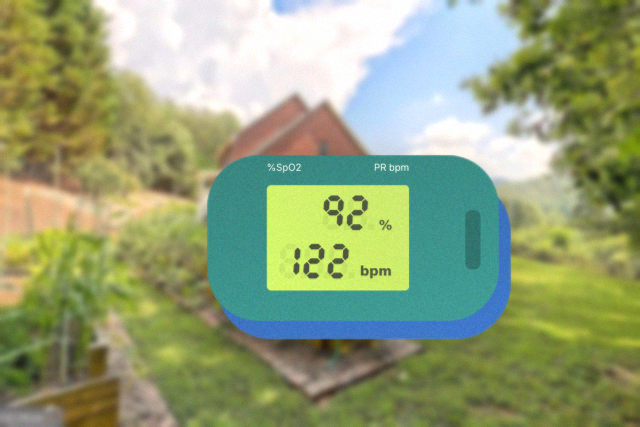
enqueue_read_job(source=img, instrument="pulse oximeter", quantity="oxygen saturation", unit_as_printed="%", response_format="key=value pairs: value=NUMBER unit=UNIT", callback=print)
value=92 unit=%
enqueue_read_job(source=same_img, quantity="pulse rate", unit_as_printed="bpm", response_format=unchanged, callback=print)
value=122 unit=bpm
